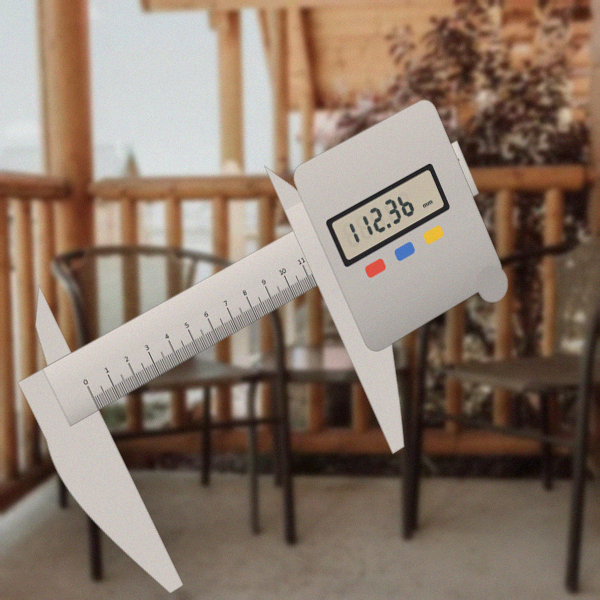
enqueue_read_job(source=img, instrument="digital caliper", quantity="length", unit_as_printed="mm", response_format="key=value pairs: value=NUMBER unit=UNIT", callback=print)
value=112.36 unit=mm
